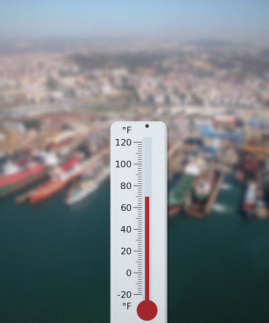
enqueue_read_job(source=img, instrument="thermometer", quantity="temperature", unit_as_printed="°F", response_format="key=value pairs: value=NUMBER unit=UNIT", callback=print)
value=70 unit=°F
